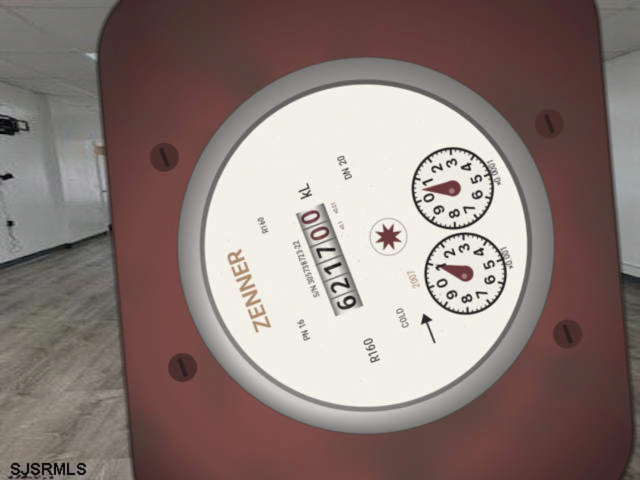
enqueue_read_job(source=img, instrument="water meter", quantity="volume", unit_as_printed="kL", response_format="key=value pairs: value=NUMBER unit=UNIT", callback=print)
value=6217.0010 unit=kL
